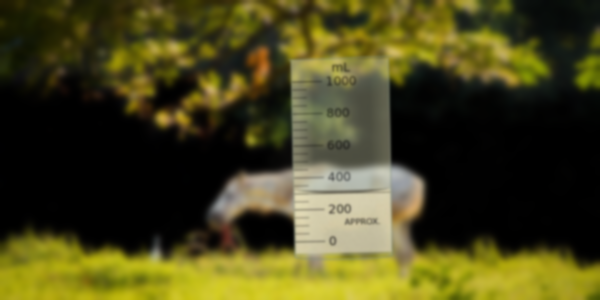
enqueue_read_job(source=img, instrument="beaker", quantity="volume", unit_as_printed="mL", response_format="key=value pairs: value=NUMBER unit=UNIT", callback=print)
value=300 unit=mL
